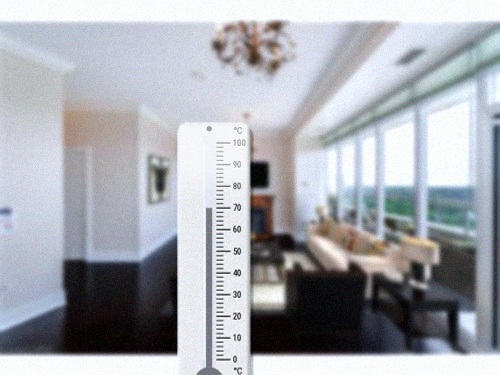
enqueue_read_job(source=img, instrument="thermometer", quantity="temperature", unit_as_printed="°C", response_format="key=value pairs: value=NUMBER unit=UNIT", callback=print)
value=70 unit=°C
